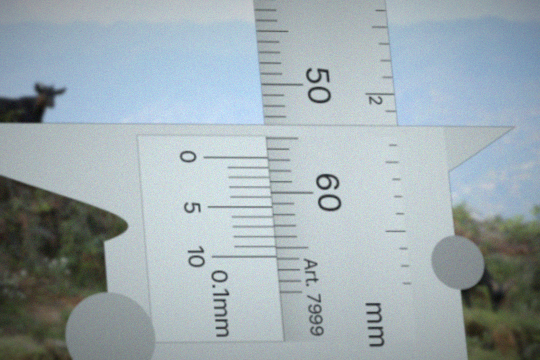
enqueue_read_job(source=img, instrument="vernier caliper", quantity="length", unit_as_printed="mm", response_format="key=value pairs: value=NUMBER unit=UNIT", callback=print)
value=56.8 unit=mm
